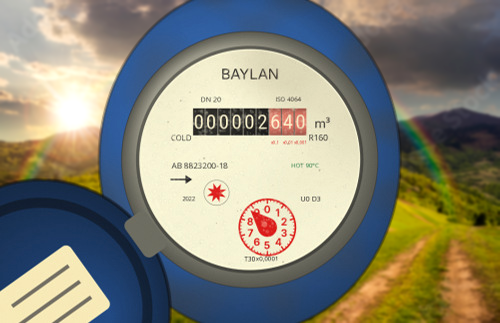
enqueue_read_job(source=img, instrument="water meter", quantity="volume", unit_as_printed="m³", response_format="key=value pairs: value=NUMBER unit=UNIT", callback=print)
value=2.6408 unit=m³
